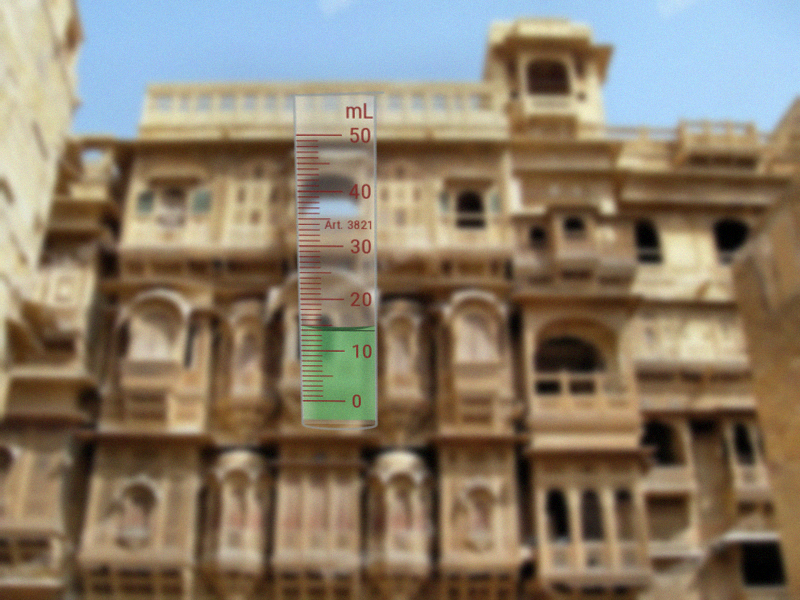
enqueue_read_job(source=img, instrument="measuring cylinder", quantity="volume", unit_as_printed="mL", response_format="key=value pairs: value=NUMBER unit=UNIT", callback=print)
value=14 unit=mL
